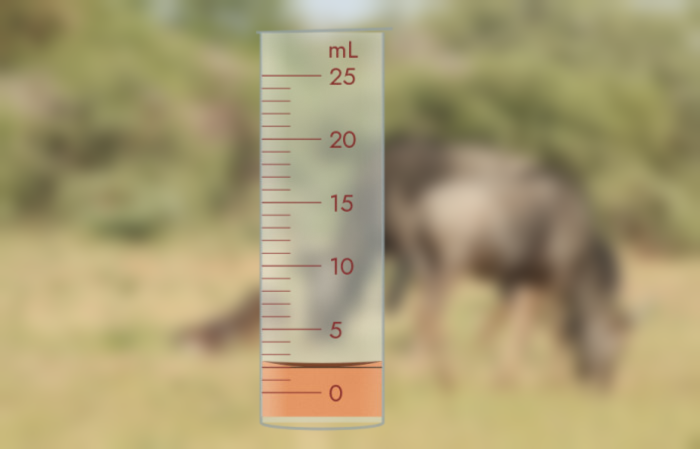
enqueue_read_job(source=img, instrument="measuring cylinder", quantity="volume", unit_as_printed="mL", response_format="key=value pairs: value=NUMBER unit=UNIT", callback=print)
value=2 unit=mL
